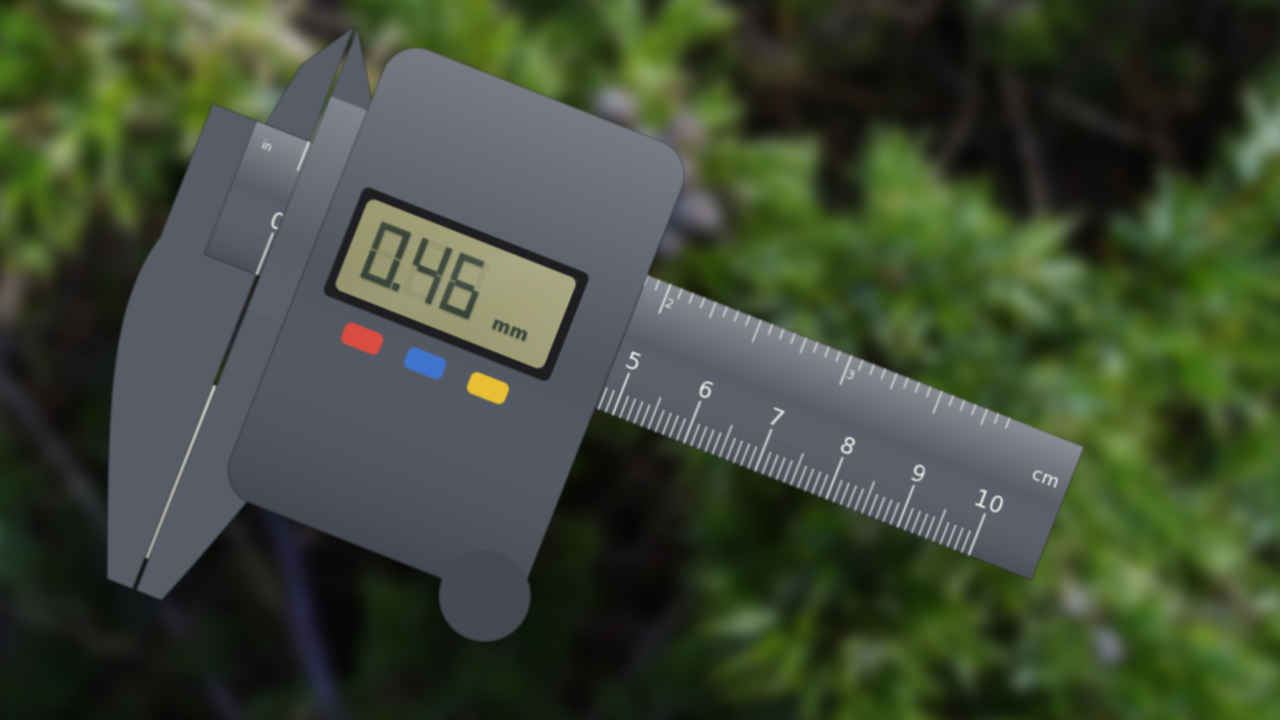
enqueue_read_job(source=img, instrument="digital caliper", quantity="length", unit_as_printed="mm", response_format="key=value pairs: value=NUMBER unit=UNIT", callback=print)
value=0.46 unit=mm
